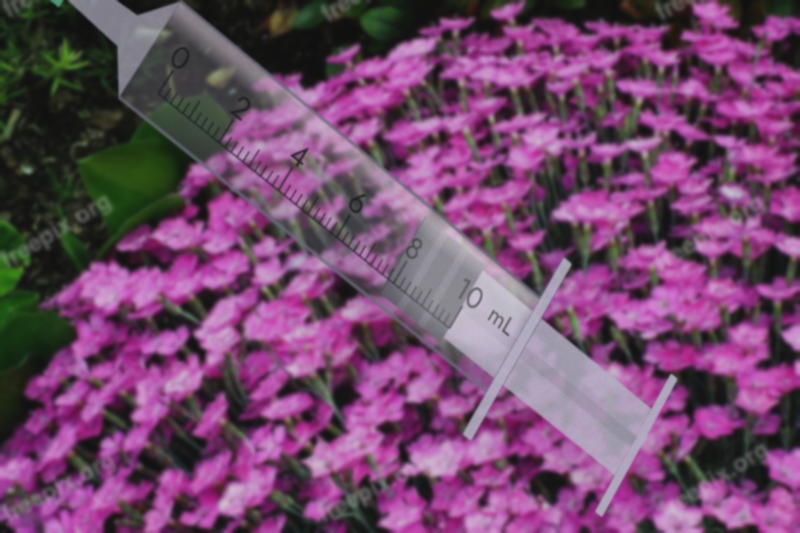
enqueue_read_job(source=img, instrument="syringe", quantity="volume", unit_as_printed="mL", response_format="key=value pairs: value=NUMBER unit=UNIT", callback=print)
value=7.8 unit=mL
